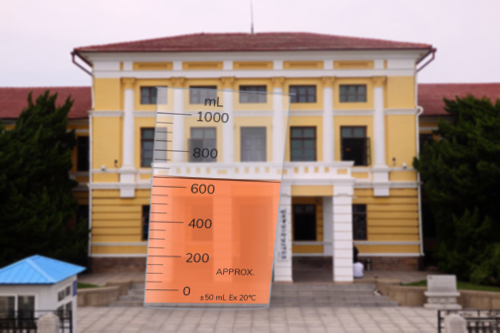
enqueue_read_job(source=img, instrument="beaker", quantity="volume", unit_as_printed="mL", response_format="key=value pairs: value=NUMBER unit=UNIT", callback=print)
value=650 unit=mL
